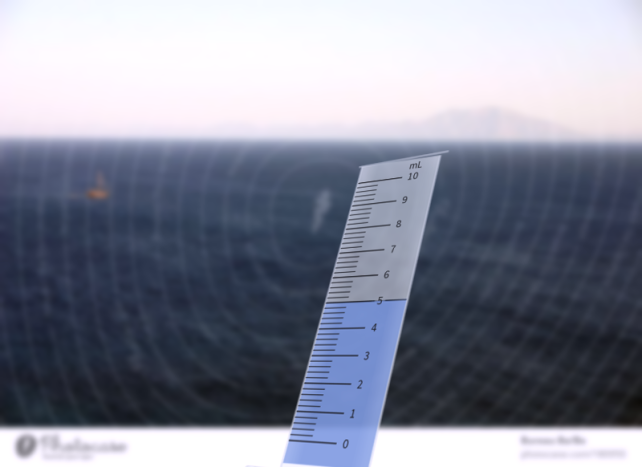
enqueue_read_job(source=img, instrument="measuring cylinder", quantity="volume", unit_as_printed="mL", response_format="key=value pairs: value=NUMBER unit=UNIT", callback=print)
value=5 unit=mL
